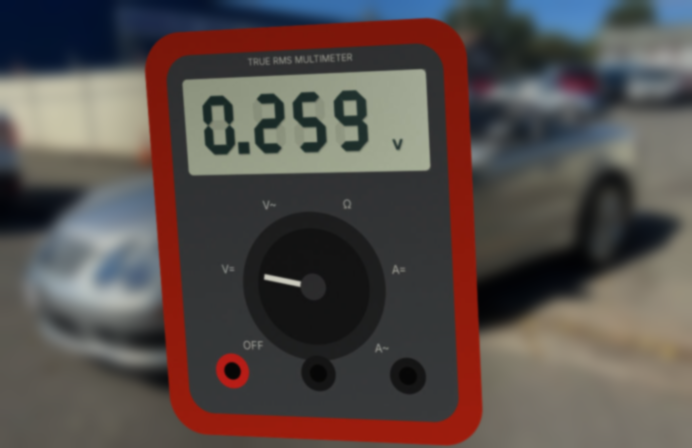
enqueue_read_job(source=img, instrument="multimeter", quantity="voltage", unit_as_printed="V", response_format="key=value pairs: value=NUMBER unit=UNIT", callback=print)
value=0.259 unit=V
